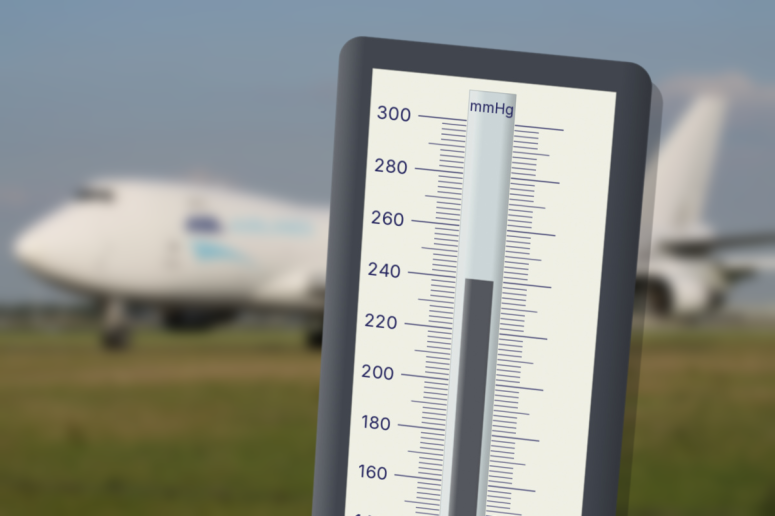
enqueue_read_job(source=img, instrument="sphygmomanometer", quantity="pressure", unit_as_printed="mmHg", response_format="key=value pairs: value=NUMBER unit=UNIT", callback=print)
value=240 unit=mmHg
